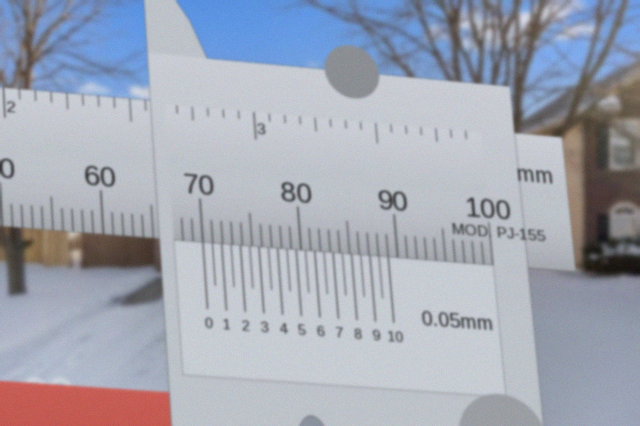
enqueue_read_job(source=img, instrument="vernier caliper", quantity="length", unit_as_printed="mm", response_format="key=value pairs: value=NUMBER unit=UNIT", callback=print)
value=70.0 unit=mm
